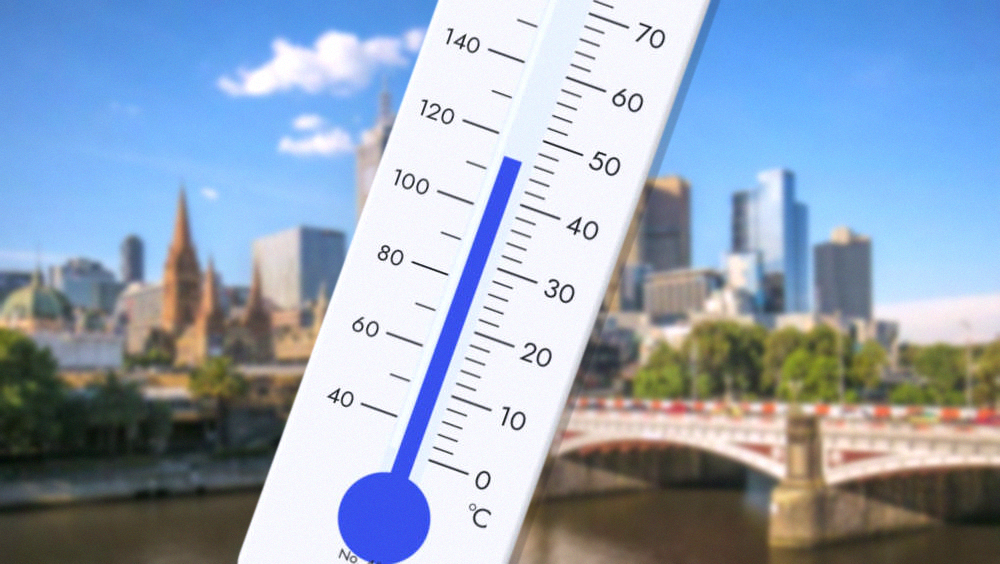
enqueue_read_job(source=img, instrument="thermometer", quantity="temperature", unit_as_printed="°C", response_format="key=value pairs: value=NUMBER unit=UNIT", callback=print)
value=46 unit=°C
